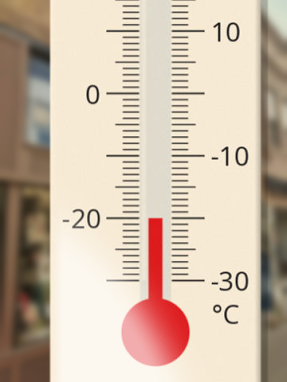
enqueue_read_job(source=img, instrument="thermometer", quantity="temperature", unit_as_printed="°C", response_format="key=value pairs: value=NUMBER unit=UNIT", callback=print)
value=-20 unit=°C
